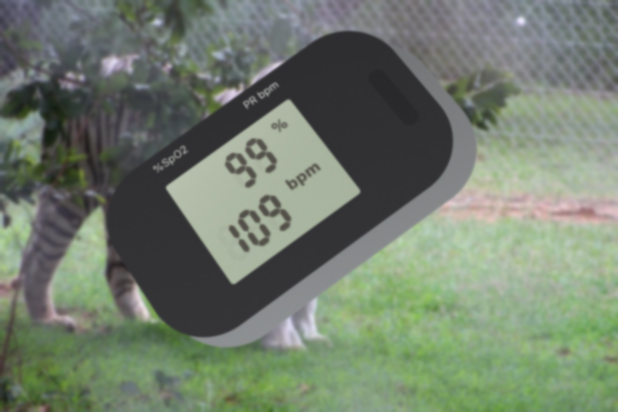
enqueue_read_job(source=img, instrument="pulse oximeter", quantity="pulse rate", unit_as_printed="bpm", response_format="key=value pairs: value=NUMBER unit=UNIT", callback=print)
value=109 unit=bpm
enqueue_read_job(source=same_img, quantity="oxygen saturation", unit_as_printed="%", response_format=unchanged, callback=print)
value=99 unit=%
